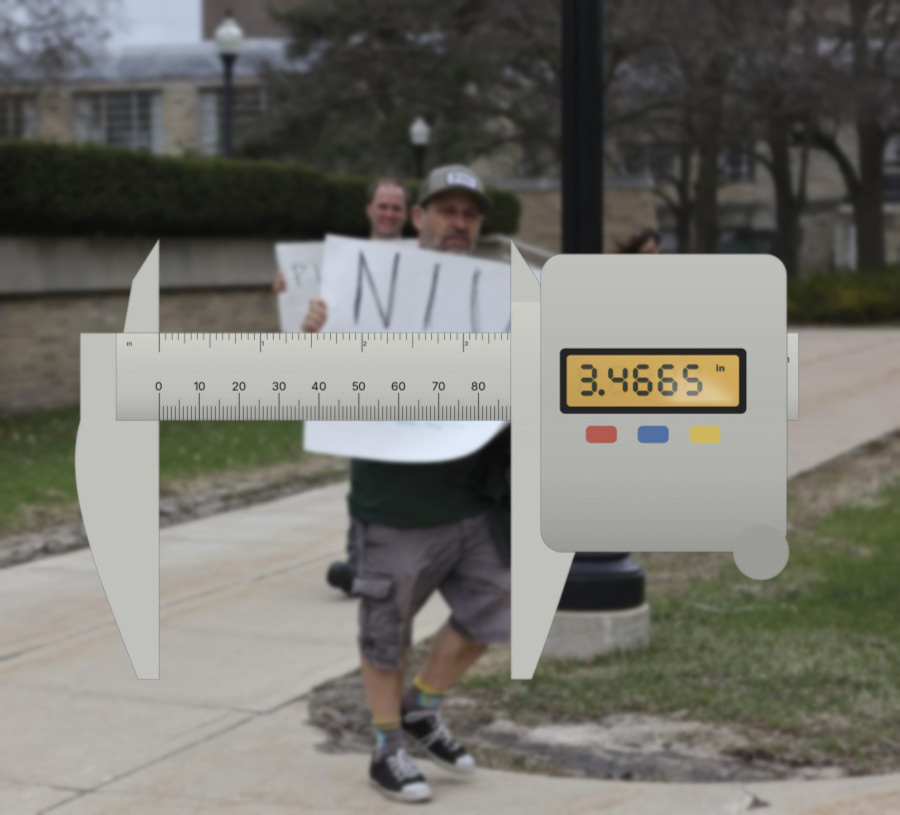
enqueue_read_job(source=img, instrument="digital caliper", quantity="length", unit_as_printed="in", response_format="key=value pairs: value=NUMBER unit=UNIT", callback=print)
value=3.4665 unit=in
